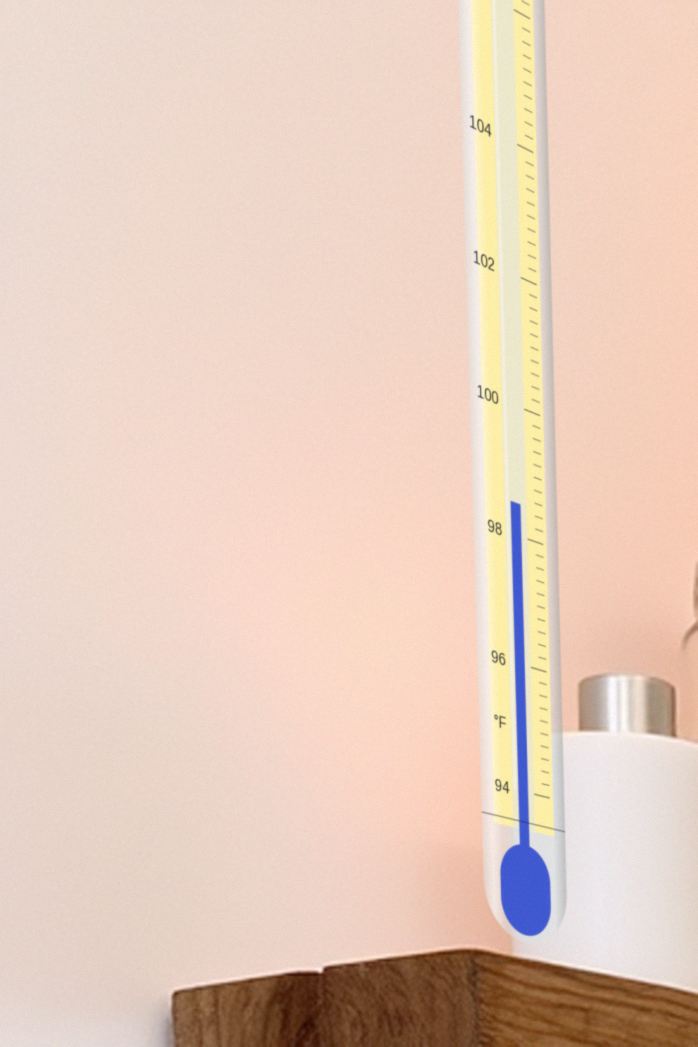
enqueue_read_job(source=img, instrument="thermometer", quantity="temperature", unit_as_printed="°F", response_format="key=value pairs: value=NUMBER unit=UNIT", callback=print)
value=98.5 unit=°F
